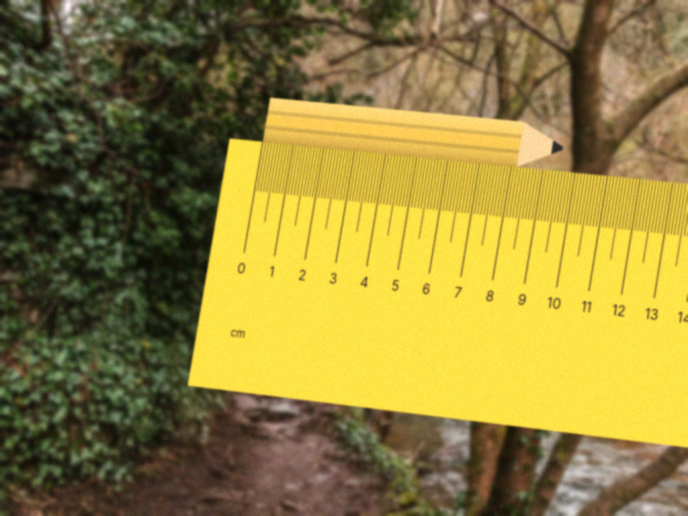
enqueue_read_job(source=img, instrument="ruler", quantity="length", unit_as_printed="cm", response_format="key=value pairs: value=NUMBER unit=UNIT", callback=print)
value=9.5 unit=cm
